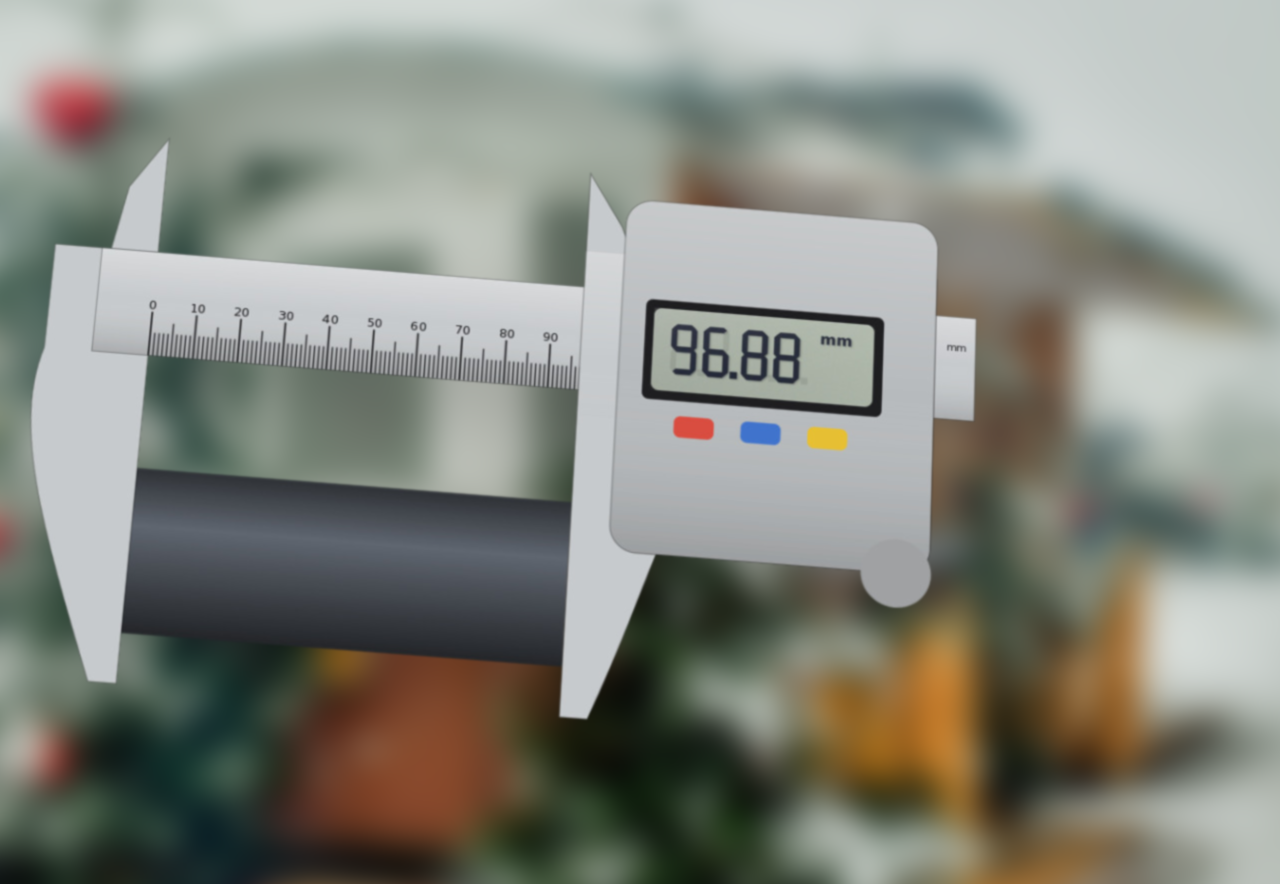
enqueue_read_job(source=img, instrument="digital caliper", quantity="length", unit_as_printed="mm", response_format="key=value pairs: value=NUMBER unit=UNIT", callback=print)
value=96.88 unit=mm
